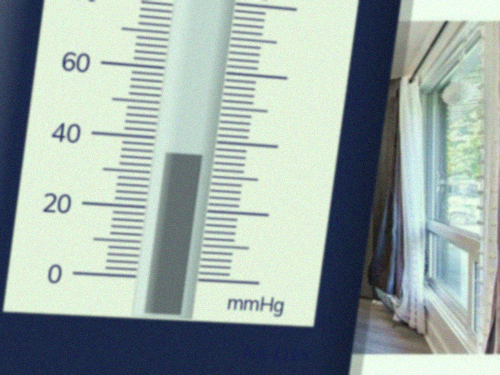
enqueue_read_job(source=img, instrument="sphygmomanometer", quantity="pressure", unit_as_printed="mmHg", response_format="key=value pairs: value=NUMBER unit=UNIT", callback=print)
value=36 unit=mmHg
